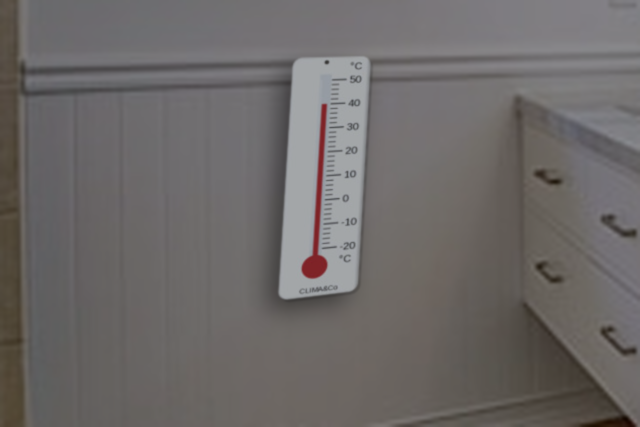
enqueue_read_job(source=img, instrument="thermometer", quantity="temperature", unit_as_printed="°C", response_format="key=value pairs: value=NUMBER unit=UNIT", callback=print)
value=40 unit=°C
